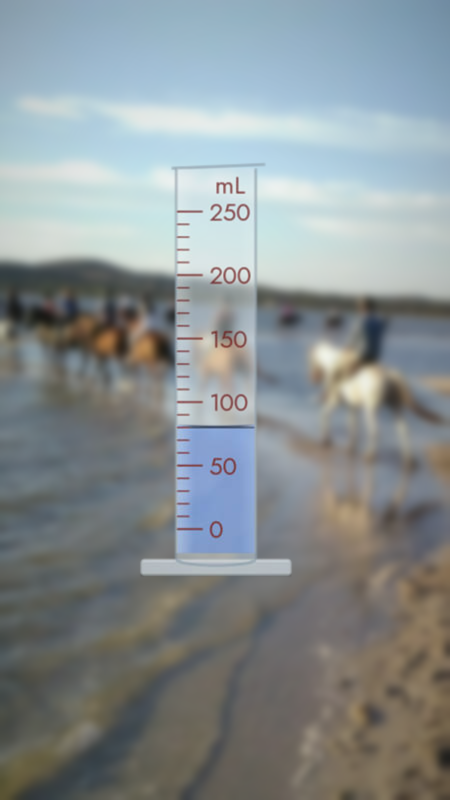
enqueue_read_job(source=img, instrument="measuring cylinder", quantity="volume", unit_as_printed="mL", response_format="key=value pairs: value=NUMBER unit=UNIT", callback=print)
value=80 unit=mL
